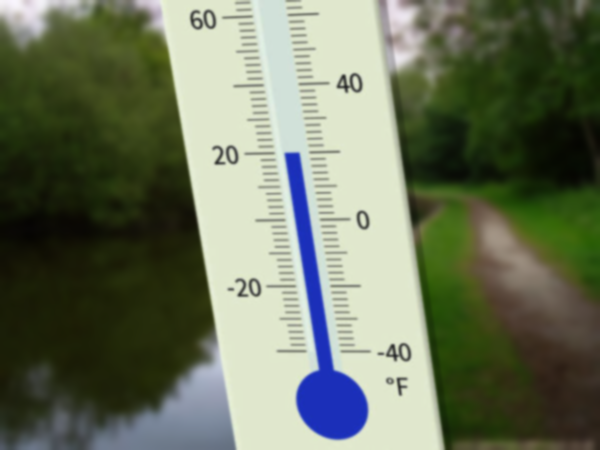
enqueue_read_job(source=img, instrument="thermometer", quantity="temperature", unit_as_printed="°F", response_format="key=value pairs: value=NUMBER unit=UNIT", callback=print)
value=20 unit=°F
